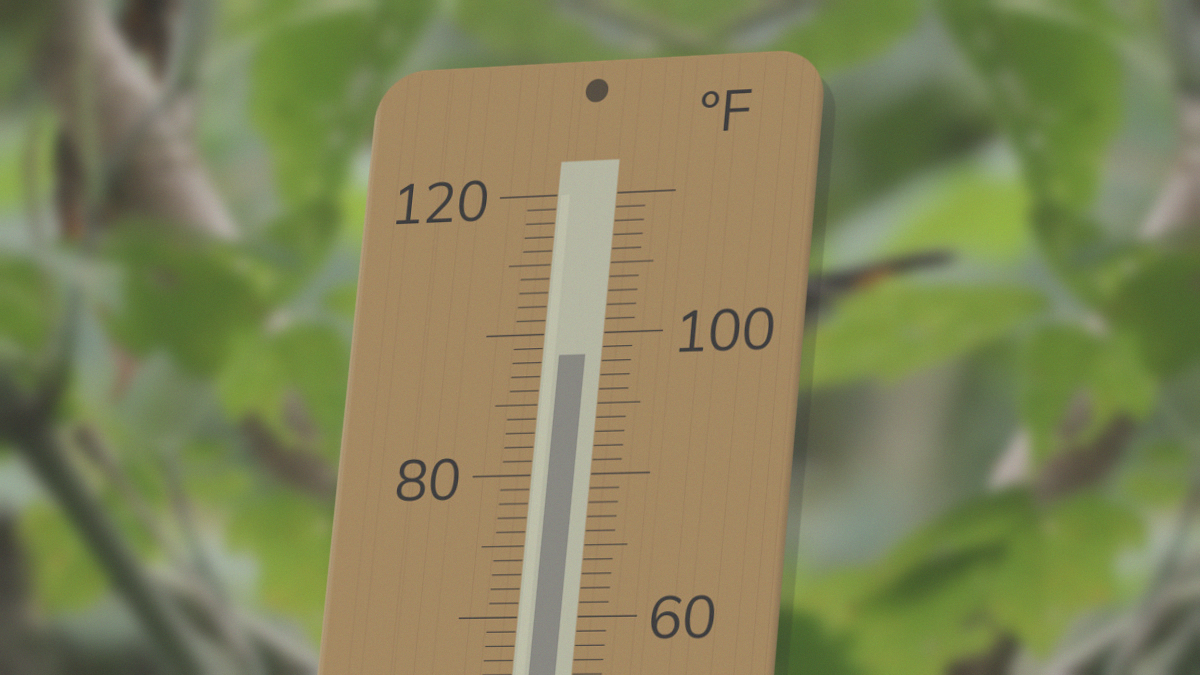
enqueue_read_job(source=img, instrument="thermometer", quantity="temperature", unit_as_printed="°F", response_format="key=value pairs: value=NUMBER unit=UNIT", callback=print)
value=97 unit=°F
